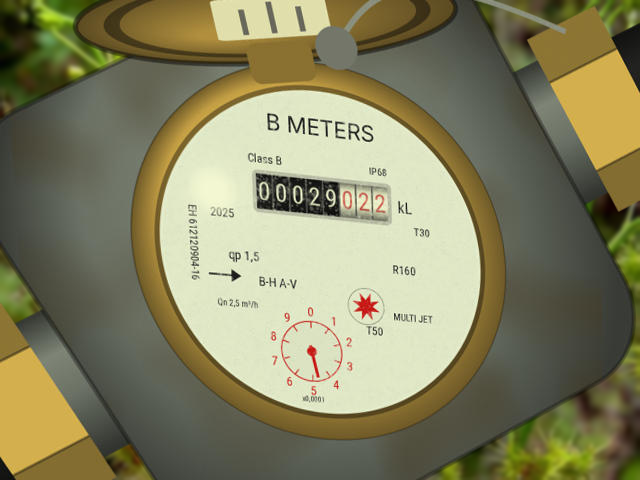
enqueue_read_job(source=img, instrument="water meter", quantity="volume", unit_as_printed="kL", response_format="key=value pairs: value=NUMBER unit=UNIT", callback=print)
value=29.0224 unit=kL
